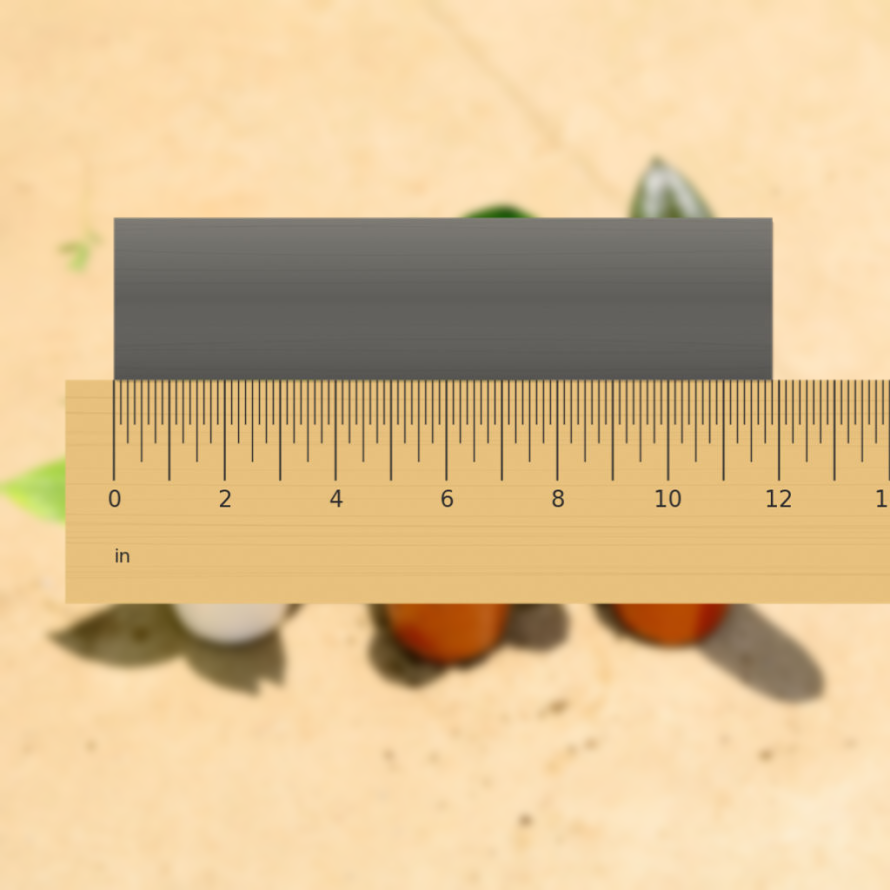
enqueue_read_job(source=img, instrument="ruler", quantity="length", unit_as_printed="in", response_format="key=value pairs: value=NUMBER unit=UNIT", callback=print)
value=11.875 unit=in
